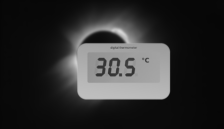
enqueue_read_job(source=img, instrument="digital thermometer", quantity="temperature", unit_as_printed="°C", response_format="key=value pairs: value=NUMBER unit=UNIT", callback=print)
value=30.5 unit=°C
